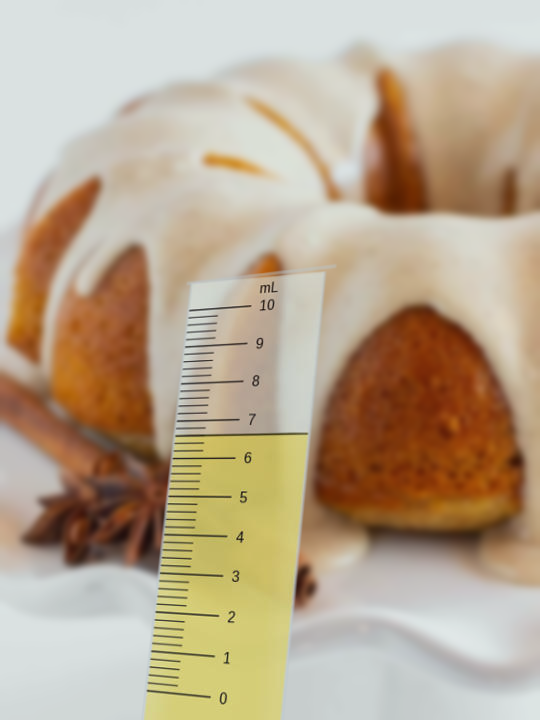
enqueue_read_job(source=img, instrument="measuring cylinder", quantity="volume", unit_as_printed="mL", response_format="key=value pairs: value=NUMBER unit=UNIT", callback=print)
value=6.6 unit=mL
